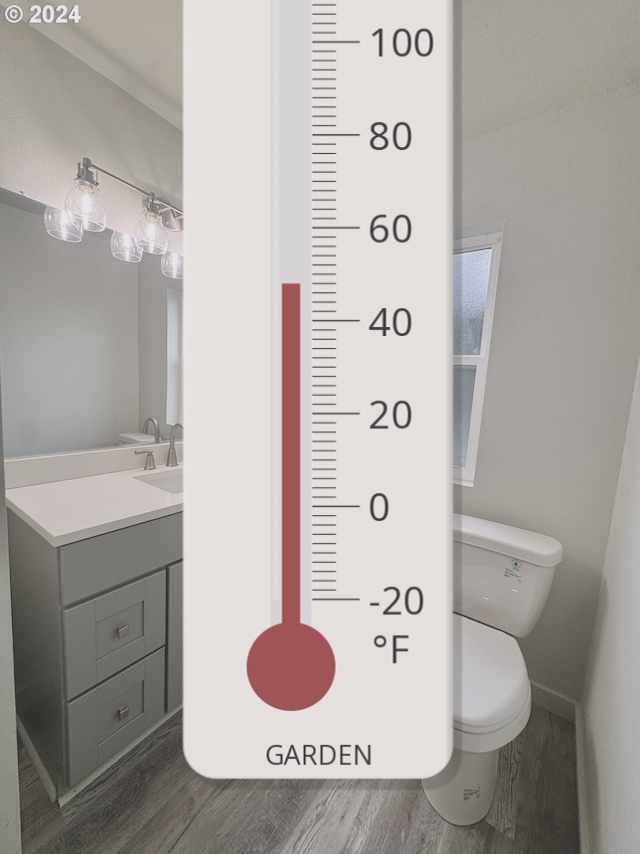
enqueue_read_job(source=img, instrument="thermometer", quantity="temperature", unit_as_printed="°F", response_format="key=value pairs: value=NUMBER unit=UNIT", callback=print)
value=48 unit=°F
